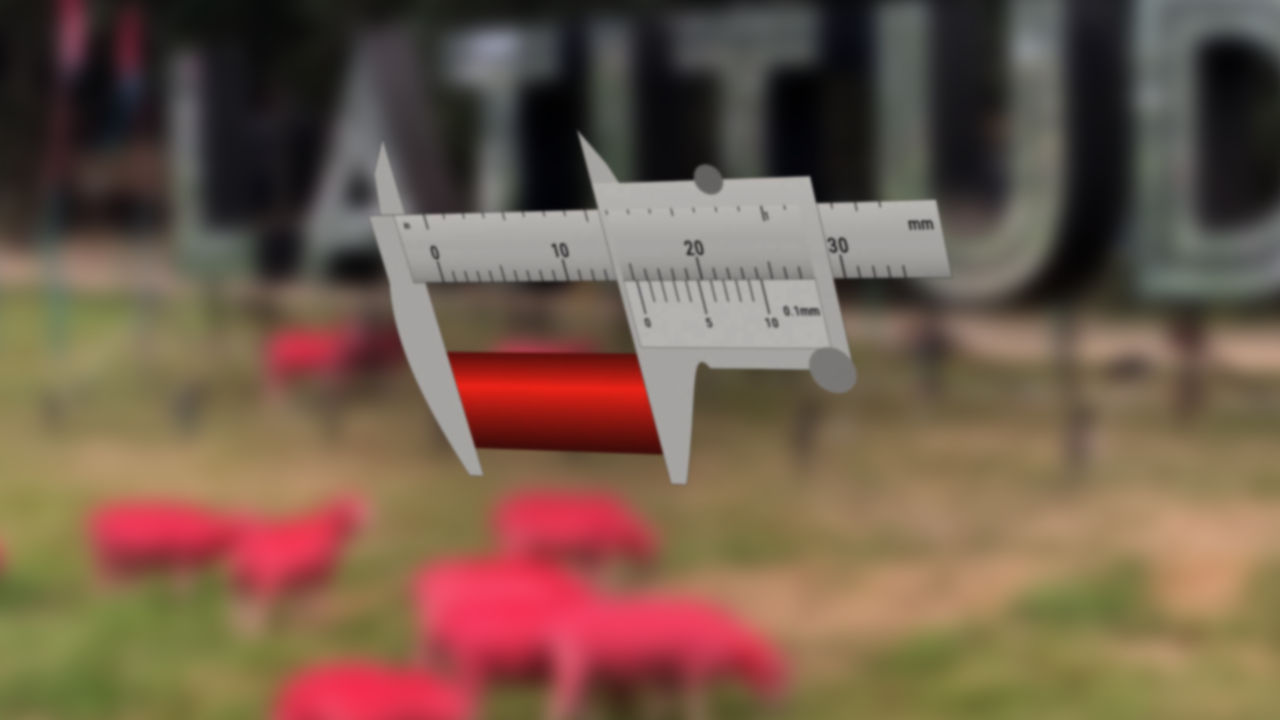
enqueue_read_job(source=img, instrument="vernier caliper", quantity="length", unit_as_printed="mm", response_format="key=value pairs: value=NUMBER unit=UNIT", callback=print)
value=15.2 unit=mm
